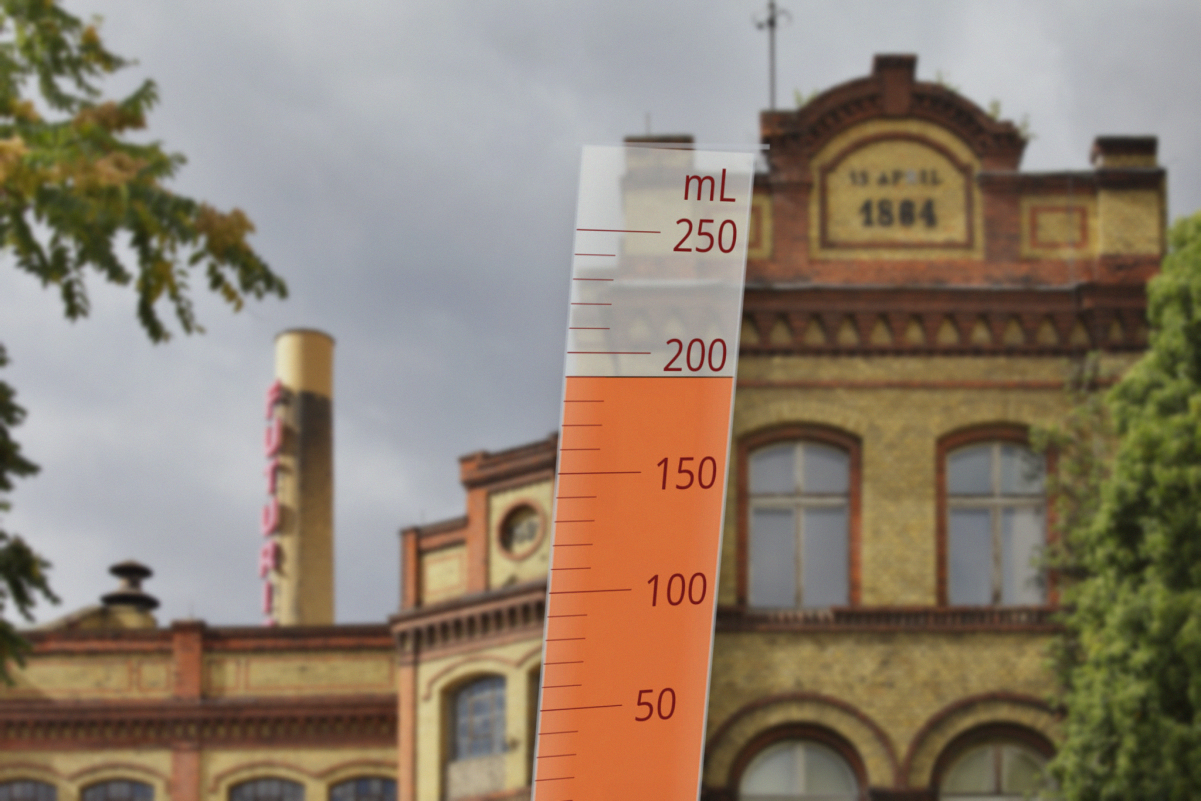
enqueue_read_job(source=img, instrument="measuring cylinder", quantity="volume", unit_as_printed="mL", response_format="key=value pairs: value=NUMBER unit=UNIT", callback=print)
value=190 unit=mL
